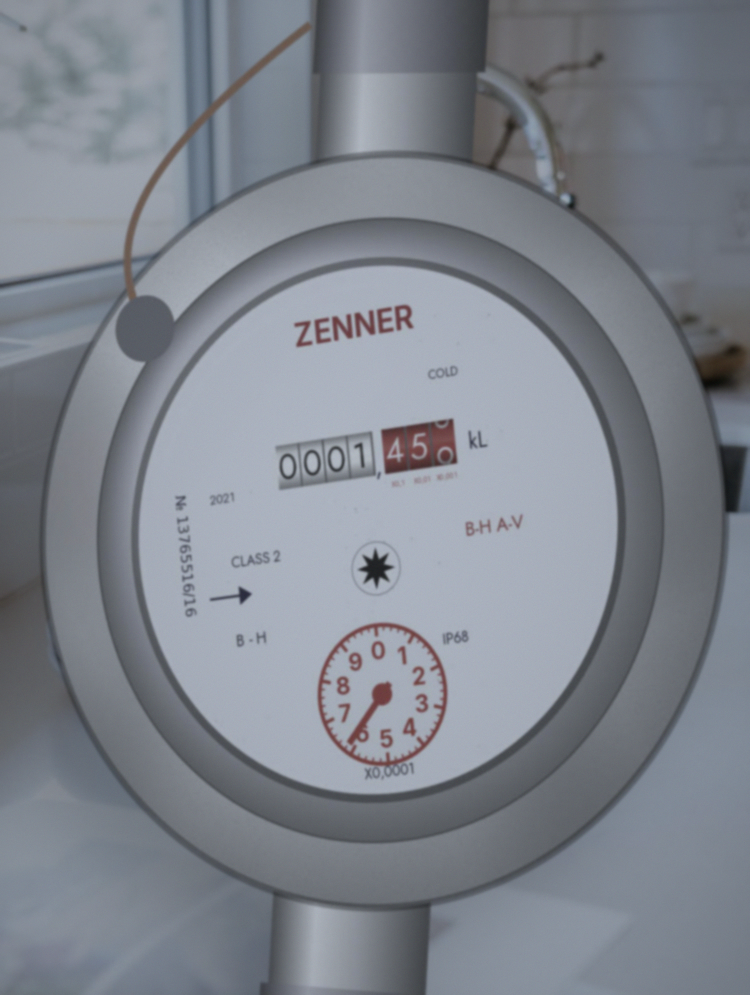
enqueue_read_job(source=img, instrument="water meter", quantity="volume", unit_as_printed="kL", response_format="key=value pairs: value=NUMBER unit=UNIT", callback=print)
value=1.4586 unit=kL
